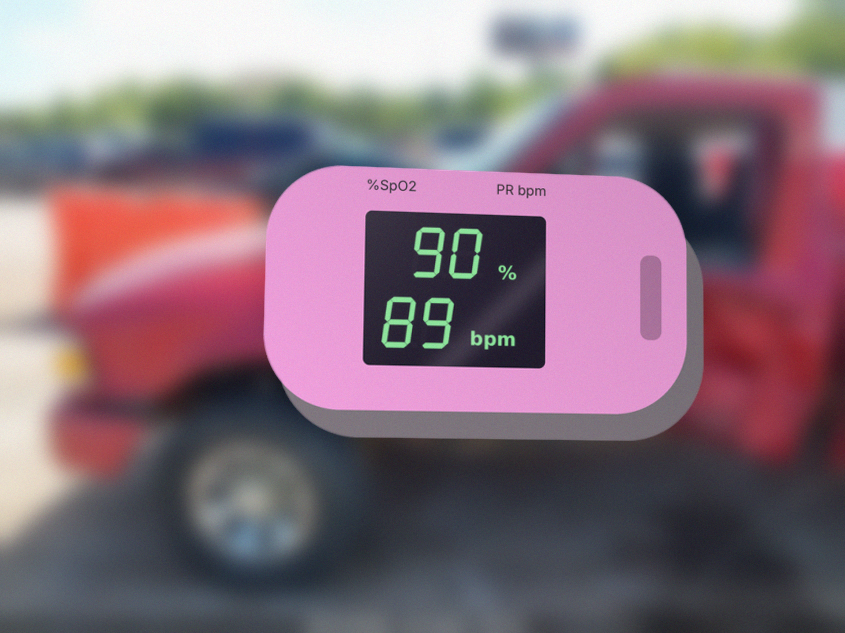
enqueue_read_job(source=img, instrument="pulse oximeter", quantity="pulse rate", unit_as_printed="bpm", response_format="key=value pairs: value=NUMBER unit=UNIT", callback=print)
value=89 unit=bpm
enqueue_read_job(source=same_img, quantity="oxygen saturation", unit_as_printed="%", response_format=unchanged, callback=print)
value=90 unit=%
